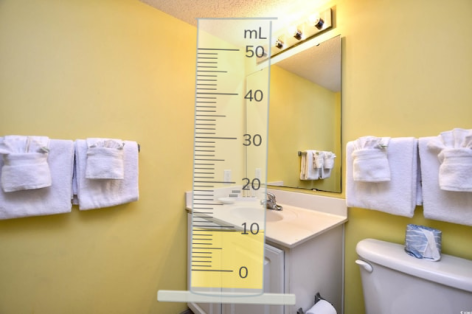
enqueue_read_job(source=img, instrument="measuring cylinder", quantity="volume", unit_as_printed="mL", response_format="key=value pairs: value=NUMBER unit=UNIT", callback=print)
value=9 unit=mL
